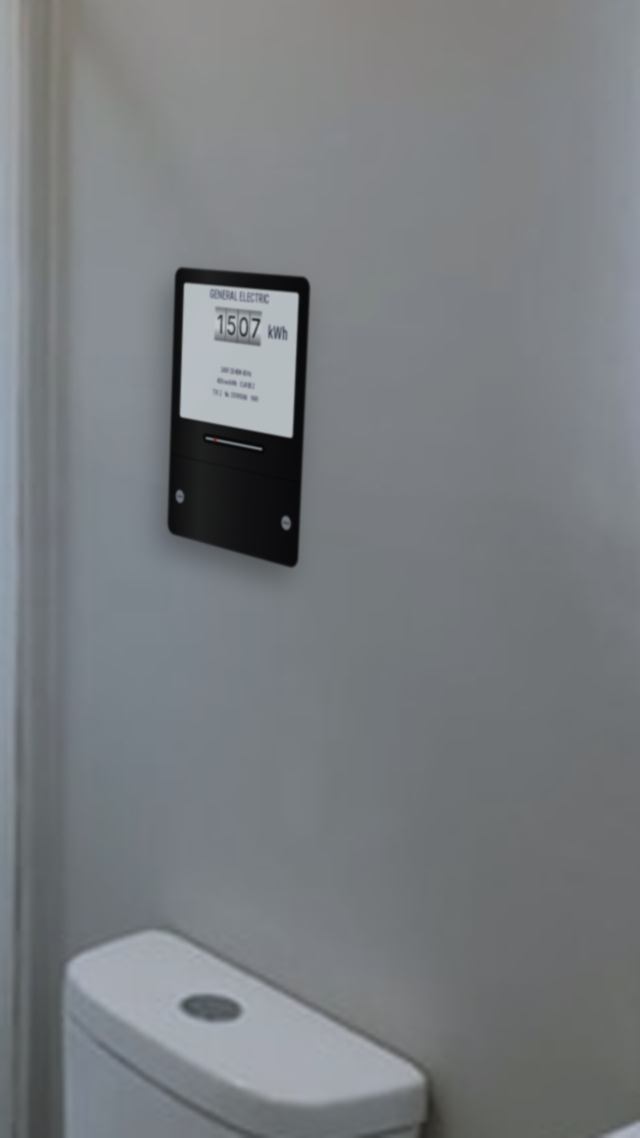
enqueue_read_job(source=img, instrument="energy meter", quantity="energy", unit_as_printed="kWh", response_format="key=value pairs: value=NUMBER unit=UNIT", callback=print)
value=1507 unit=kWh
